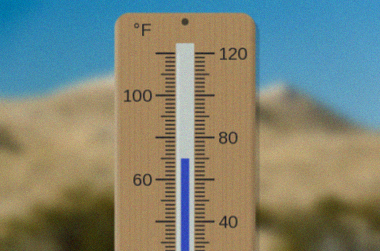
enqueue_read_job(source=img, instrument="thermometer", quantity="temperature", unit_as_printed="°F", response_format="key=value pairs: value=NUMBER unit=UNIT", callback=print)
value=70 unit=°F
